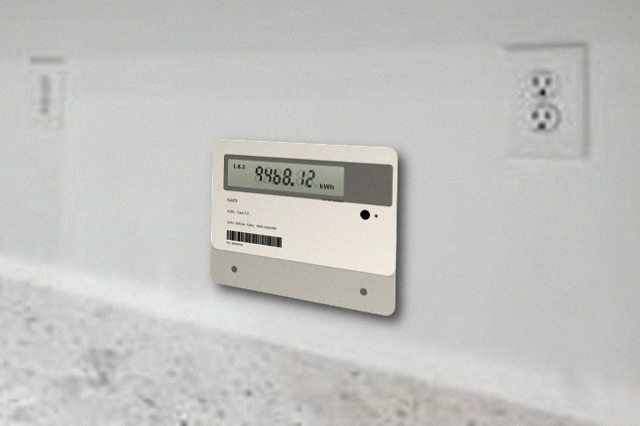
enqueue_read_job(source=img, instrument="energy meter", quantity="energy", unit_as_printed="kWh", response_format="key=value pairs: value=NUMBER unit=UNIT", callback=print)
value=9468.12 unit=kWh
